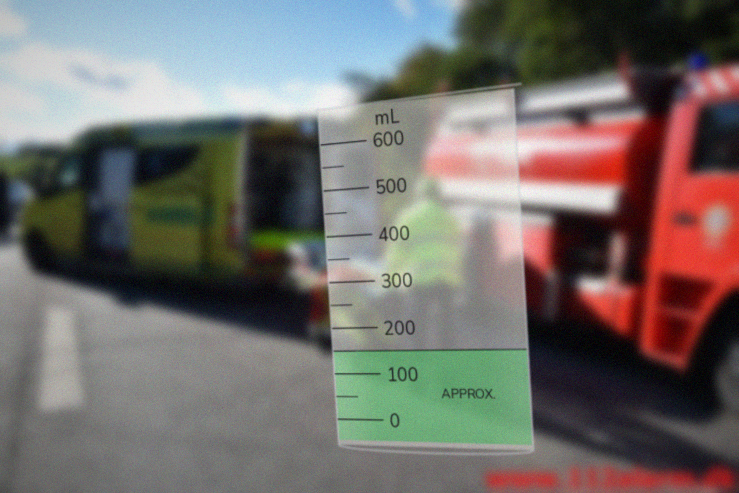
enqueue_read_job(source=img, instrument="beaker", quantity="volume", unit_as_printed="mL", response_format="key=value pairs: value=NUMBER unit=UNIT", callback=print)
value=150 unit=mL
